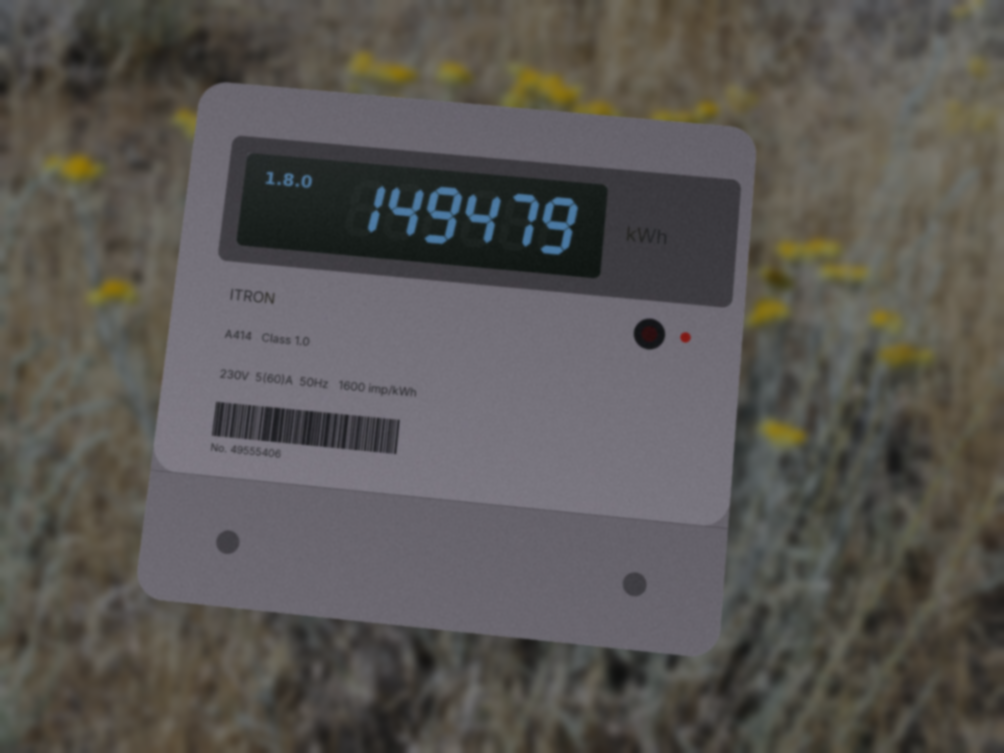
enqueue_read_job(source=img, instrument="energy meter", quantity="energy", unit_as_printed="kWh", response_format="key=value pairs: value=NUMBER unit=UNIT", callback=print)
value=149479 unit=kWh
